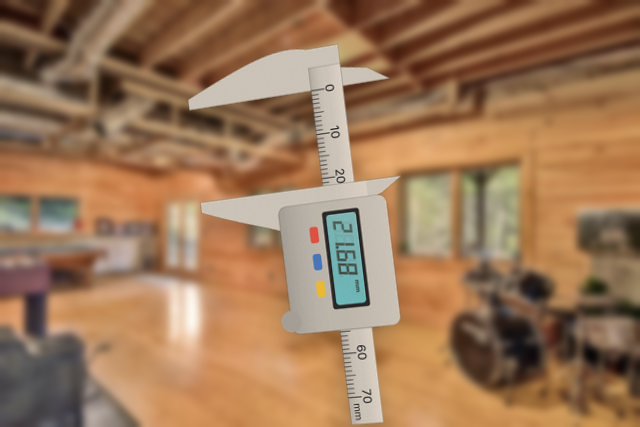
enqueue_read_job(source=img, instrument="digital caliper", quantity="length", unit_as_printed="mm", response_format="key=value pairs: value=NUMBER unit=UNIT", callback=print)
value=21.68 unit=mm
